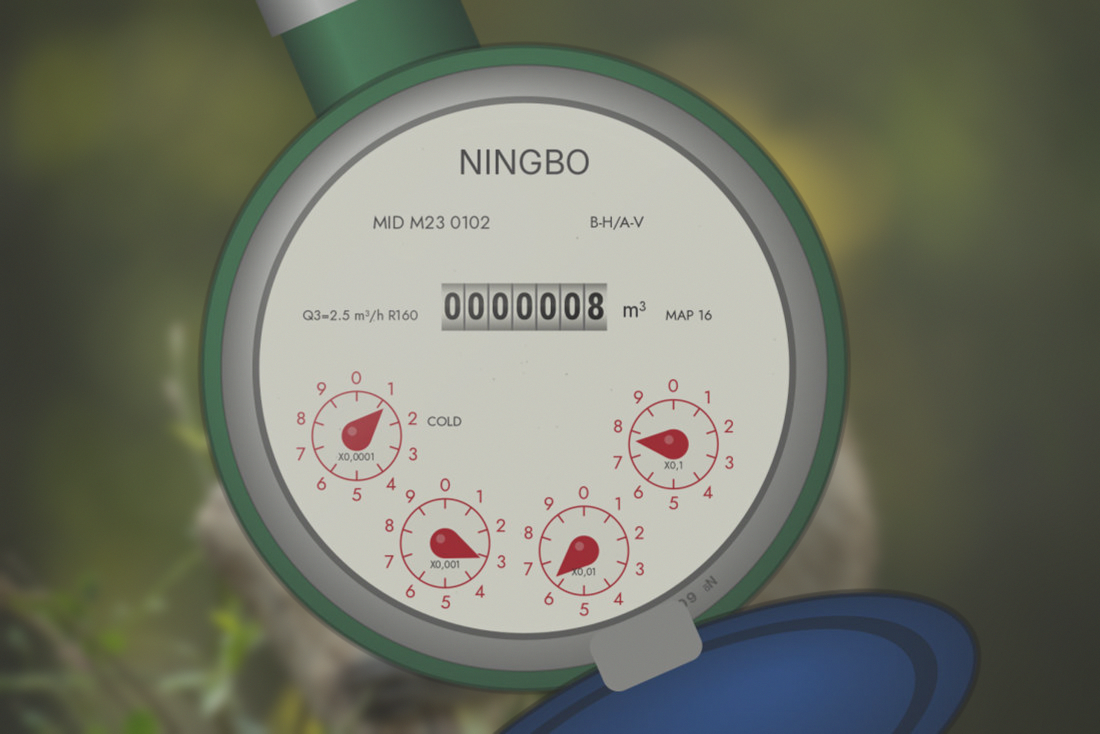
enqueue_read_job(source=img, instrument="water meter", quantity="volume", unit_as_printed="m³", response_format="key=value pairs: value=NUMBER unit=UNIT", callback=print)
value=8.7631 unit=m³
